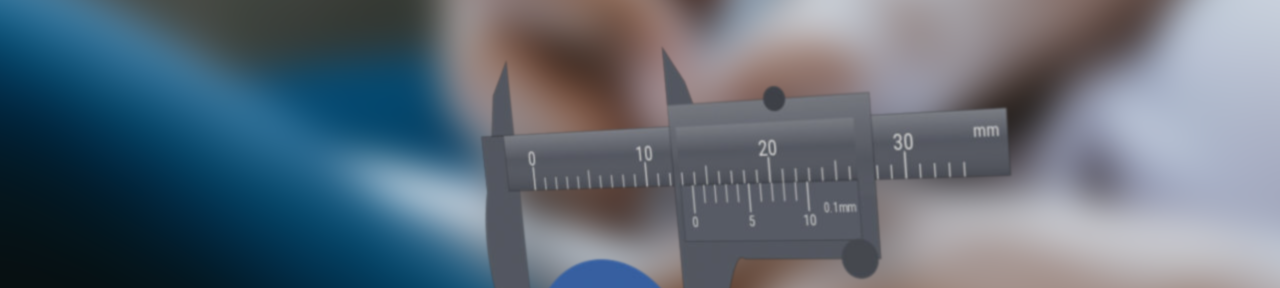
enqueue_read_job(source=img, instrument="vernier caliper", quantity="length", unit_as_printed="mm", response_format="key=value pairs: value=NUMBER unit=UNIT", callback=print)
value=13.8 unit=mm
